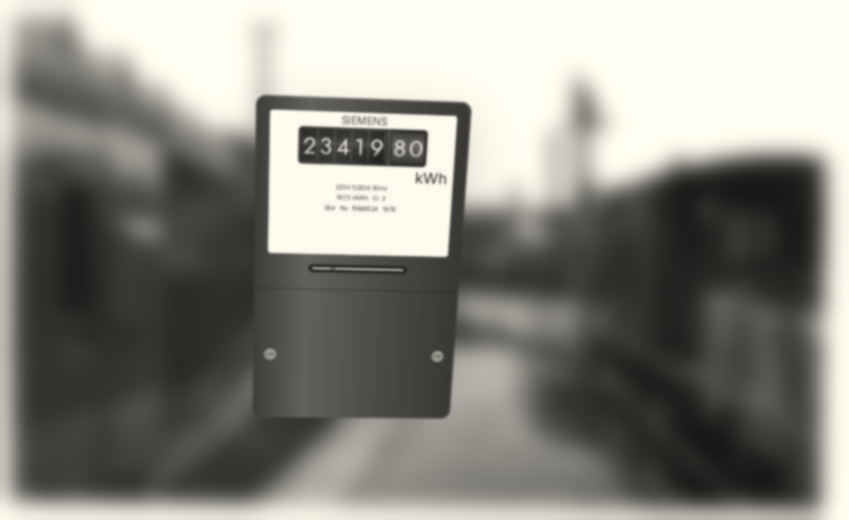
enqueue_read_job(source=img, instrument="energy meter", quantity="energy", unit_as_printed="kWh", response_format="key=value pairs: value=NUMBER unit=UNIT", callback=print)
value=23419.80 unit=kWh
